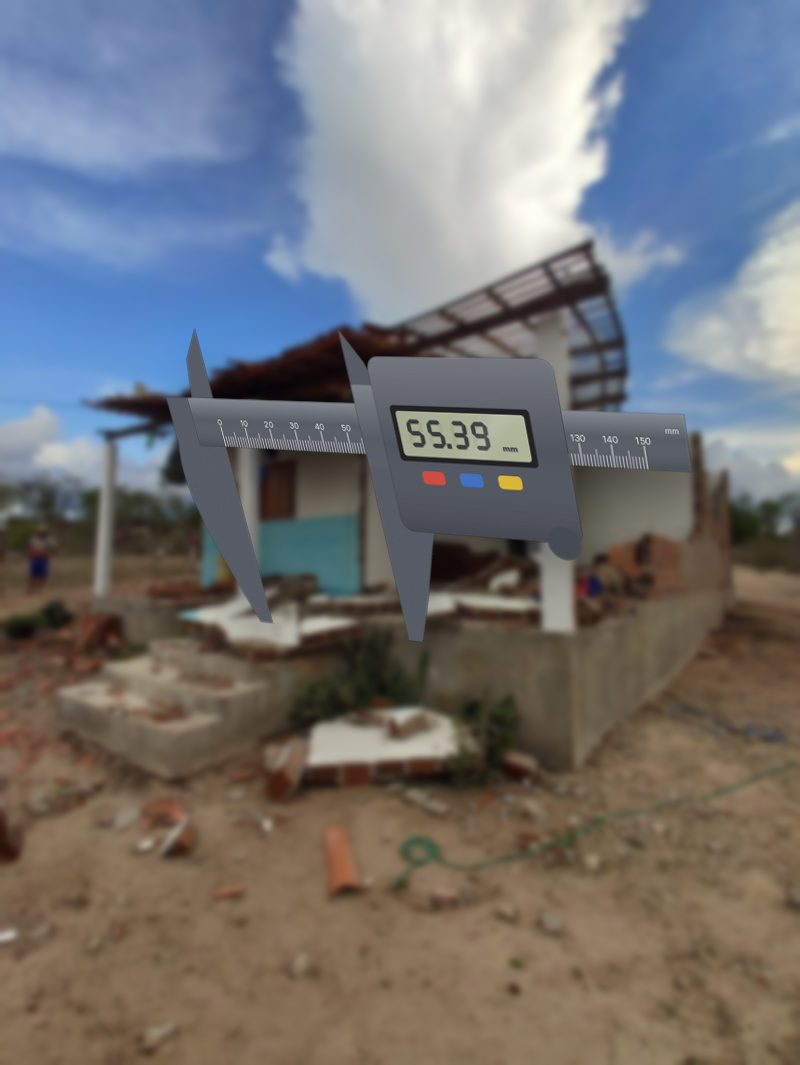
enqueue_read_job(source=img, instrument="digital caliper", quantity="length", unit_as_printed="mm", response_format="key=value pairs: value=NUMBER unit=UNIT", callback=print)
value=55.39 unit=mm
